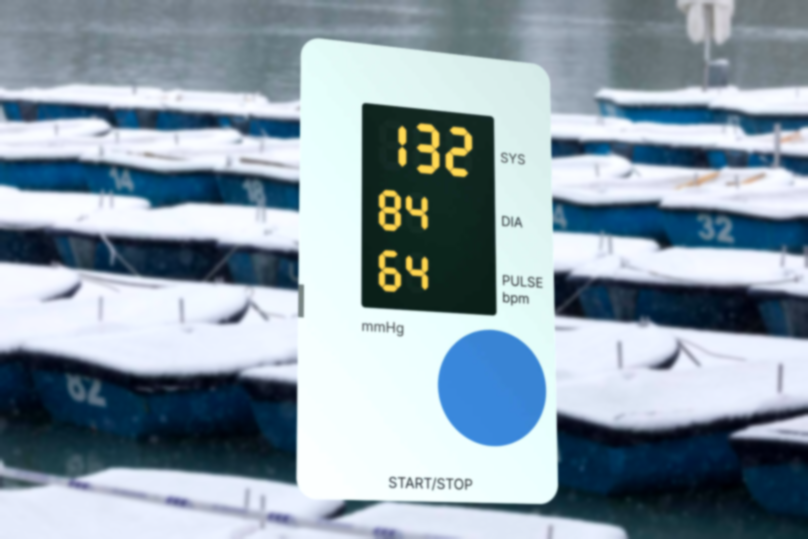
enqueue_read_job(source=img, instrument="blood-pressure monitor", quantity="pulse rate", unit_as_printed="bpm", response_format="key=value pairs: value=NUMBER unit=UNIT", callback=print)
value=64 unit=bpm
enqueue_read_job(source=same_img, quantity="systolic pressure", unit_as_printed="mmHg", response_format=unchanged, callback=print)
value=132 unit=mmHg
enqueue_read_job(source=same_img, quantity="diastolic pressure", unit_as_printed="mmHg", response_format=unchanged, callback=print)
value=84 unit=mmHg
